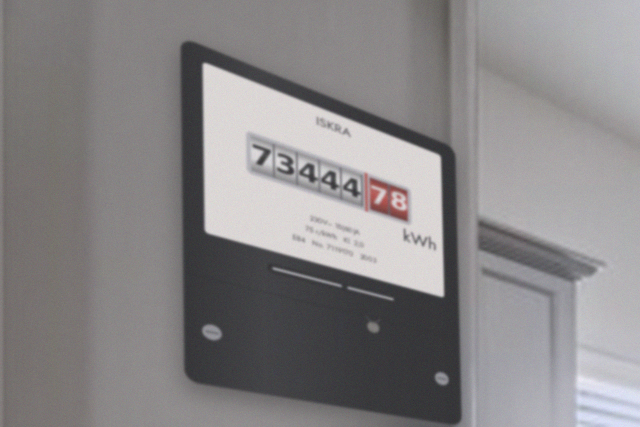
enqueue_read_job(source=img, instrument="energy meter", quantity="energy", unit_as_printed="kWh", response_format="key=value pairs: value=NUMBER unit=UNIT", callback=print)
value=73444.78 unit=kWh
